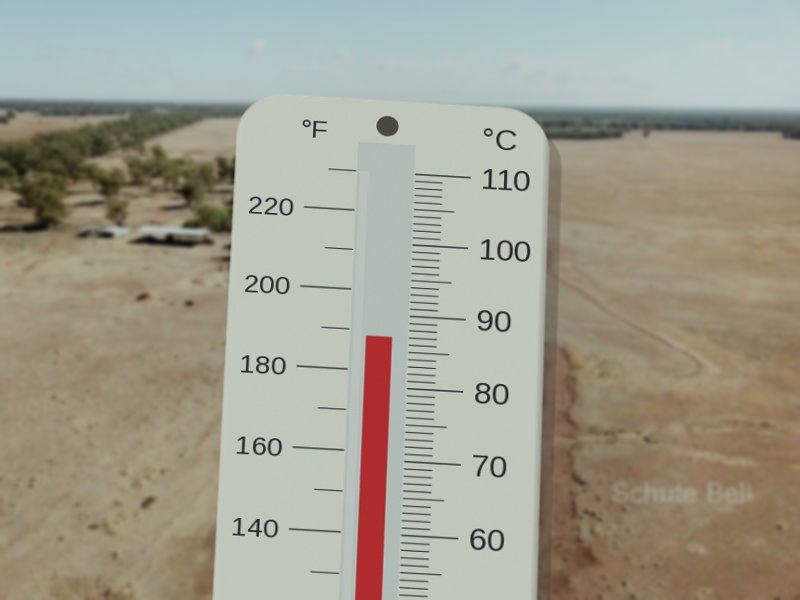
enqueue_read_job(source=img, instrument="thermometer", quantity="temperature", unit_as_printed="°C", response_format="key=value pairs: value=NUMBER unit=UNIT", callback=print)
value=87 unit=°C
